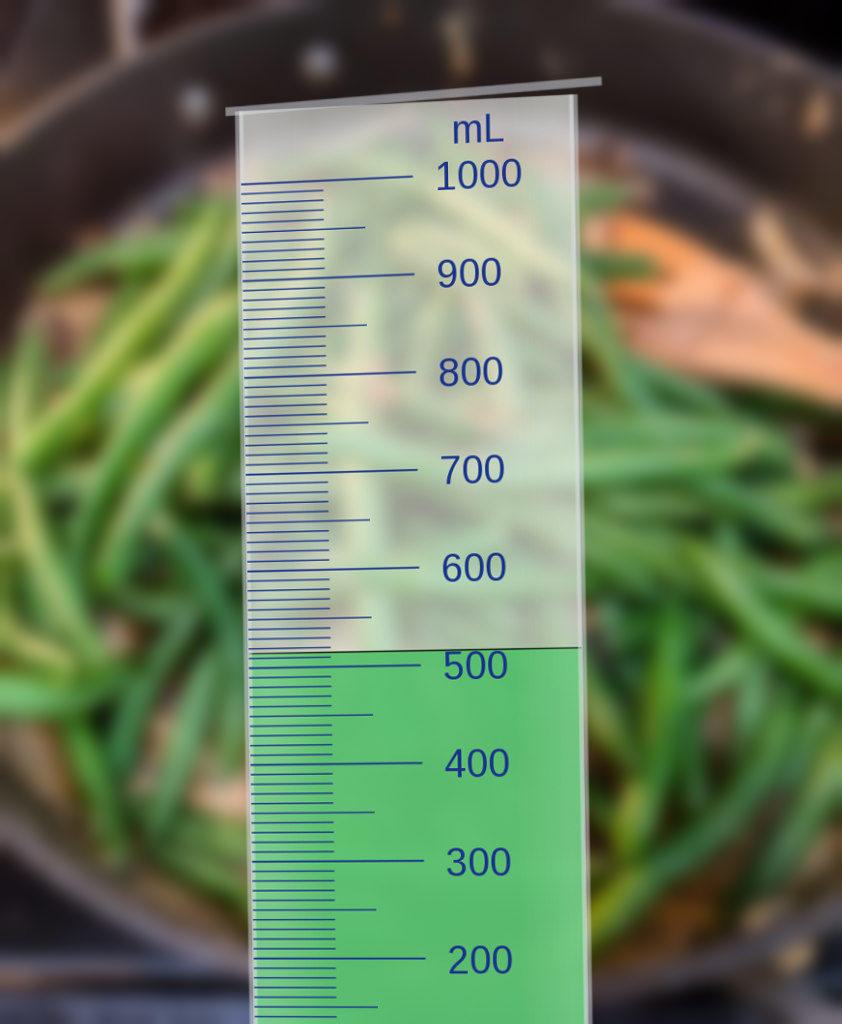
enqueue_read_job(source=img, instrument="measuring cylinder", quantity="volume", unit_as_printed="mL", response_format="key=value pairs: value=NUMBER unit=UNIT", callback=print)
value=515 unit=mL
